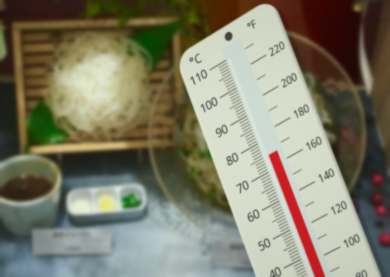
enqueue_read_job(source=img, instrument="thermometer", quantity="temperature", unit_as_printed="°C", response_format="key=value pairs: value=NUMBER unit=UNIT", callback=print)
value=75 unit=°C
